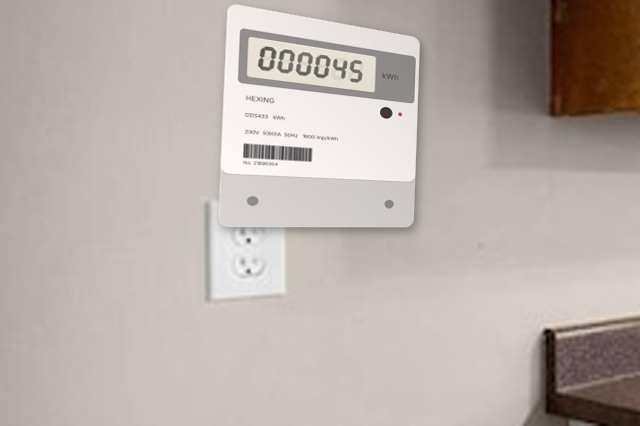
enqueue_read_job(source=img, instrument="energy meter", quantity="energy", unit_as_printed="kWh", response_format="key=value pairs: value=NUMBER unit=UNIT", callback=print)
value=45 unit=kWh
